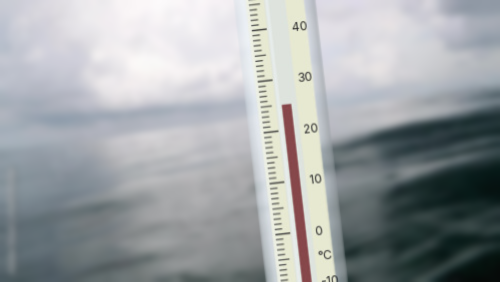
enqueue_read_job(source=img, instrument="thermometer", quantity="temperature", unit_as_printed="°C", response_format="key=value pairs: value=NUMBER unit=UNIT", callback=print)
value=25 unit=°C
